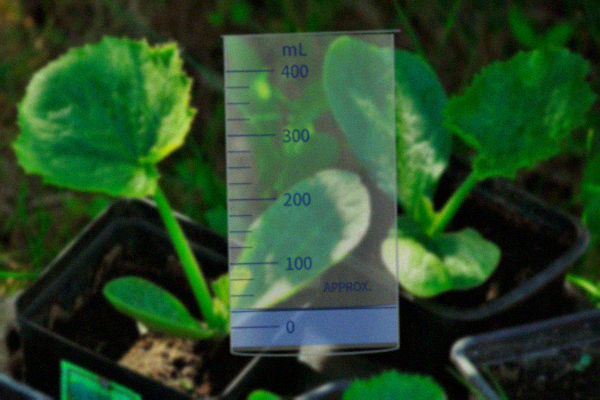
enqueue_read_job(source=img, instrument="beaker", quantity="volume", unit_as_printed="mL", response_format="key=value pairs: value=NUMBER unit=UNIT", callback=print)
value=25 unit=mL
